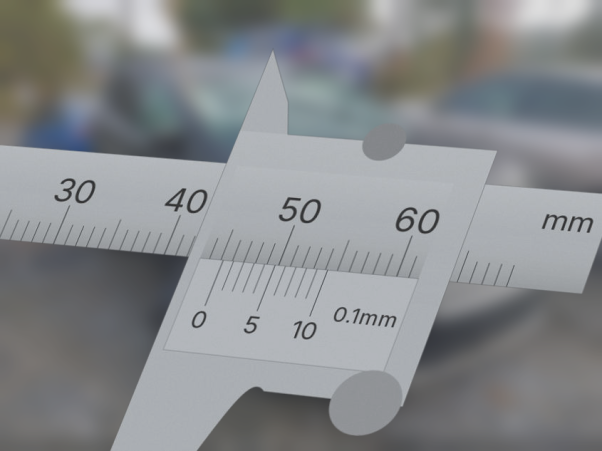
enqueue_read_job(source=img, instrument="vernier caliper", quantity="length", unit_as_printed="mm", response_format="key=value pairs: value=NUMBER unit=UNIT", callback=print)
value=45.2 unit=mm
